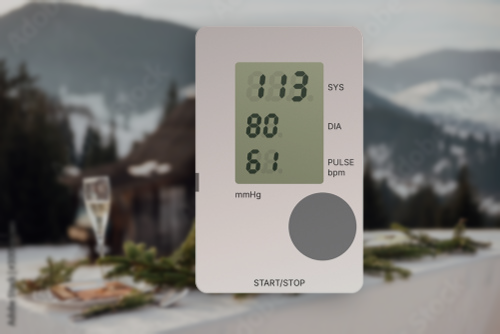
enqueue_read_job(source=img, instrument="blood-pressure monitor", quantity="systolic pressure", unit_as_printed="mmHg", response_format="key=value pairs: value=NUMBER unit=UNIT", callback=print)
value=113 unit=mmHg
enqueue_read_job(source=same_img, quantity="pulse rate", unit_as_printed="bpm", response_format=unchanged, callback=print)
value=61 unit=bpm
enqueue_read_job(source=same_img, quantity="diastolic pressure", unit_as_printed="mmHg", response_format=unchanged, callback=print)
value=80 unit=mmHg
